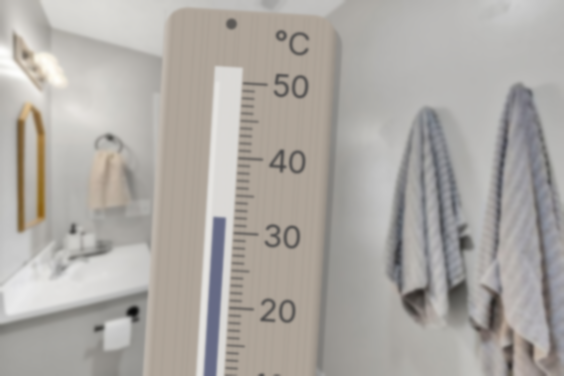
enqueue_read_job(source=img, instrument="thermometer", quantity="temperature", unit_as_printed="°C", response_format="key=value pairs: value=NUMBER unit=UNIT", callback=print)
value=32 unit=°C
